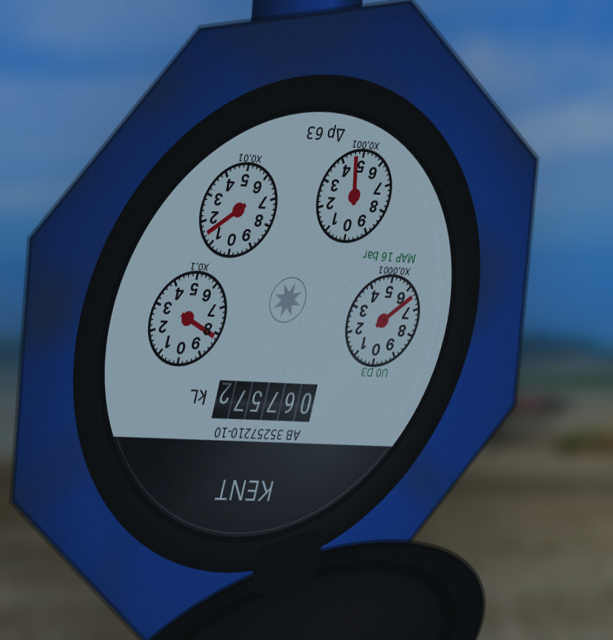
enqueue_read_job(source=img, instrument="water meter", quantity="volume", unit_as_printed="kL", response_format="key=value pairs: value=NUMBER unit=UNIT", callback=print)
value=67571.8146 unit=kL
